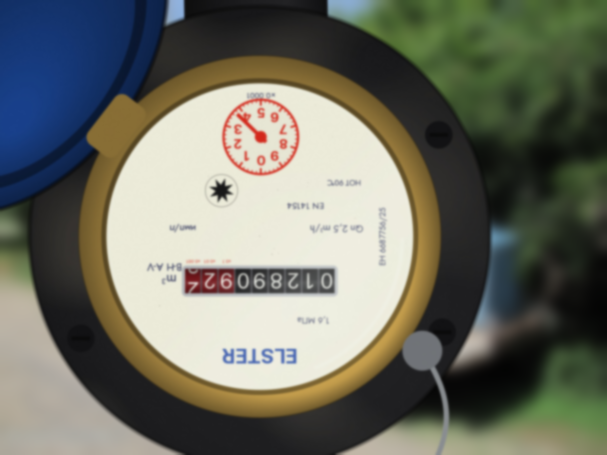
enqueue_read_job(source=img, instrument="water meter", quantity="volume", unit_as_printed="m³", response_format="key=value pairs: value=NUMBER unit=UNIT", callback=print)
value=12890.9223 unit=m³
